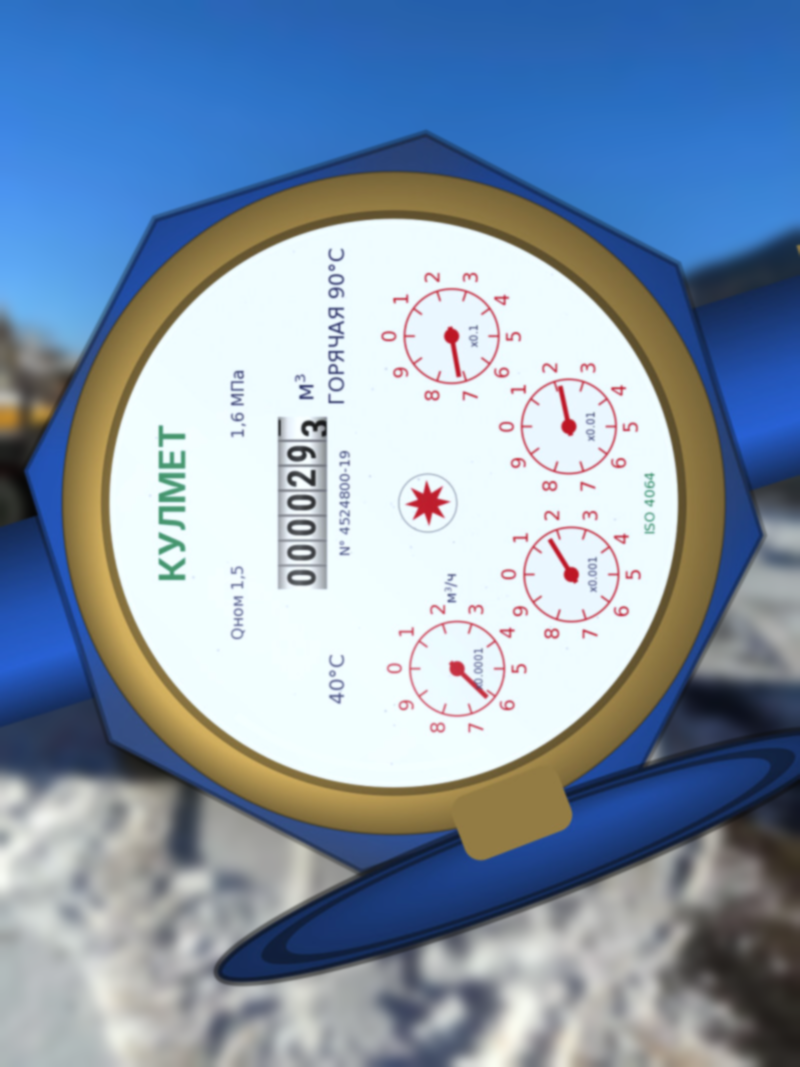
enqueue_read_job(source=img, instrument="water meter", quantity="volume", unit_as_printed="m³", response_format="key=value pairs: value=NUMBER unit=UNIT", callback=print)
value=292.7216 unit=m³
